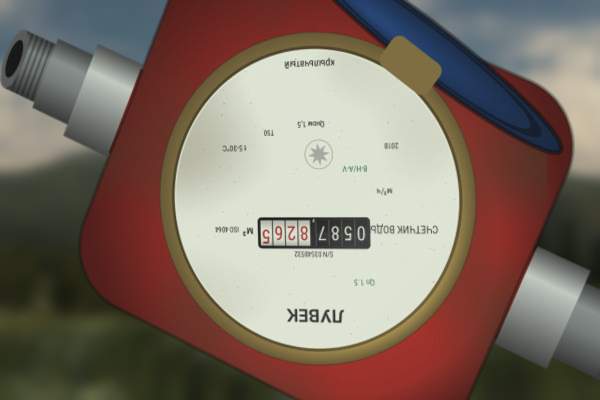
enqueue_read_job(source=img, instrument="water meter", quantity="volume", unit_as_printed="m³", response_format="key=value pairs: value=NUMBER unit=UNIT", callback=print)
value=587.8265 unit=m³
